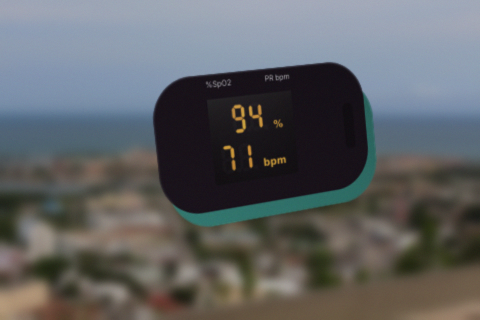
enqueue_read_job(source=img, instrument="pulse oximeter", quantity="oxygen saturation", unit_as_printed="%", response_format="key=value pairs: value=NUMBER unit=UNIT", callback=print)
value=94 unit=%
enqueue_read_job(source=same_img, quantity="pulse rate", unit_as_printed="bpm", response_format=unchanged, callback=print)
value=71 unit=bpm
